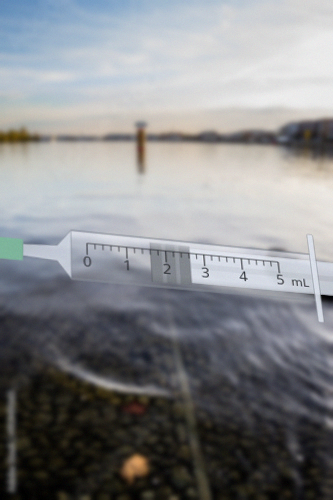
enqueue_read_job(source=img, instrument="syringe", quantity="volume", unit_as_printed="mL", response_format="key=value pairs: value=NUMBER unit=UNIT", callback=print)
value=1.6 unit=mL
